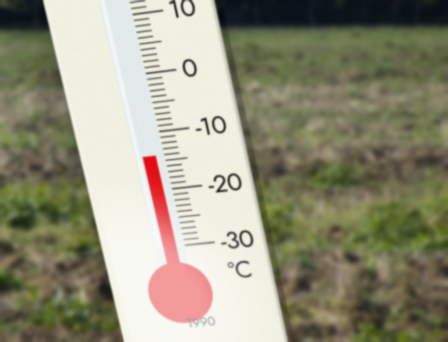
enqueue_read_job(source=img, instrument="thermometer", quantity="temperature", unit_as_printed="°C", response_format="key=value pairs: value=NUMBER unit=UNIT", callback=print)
value=-14 unit=°C
